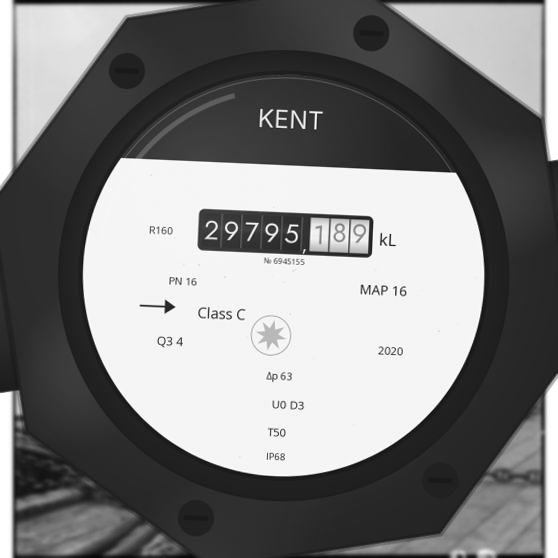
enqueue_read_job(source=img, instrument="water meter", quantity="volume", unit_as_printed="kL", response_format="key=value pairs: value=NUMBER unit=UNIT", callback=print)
value=29795.189 unit=kL
